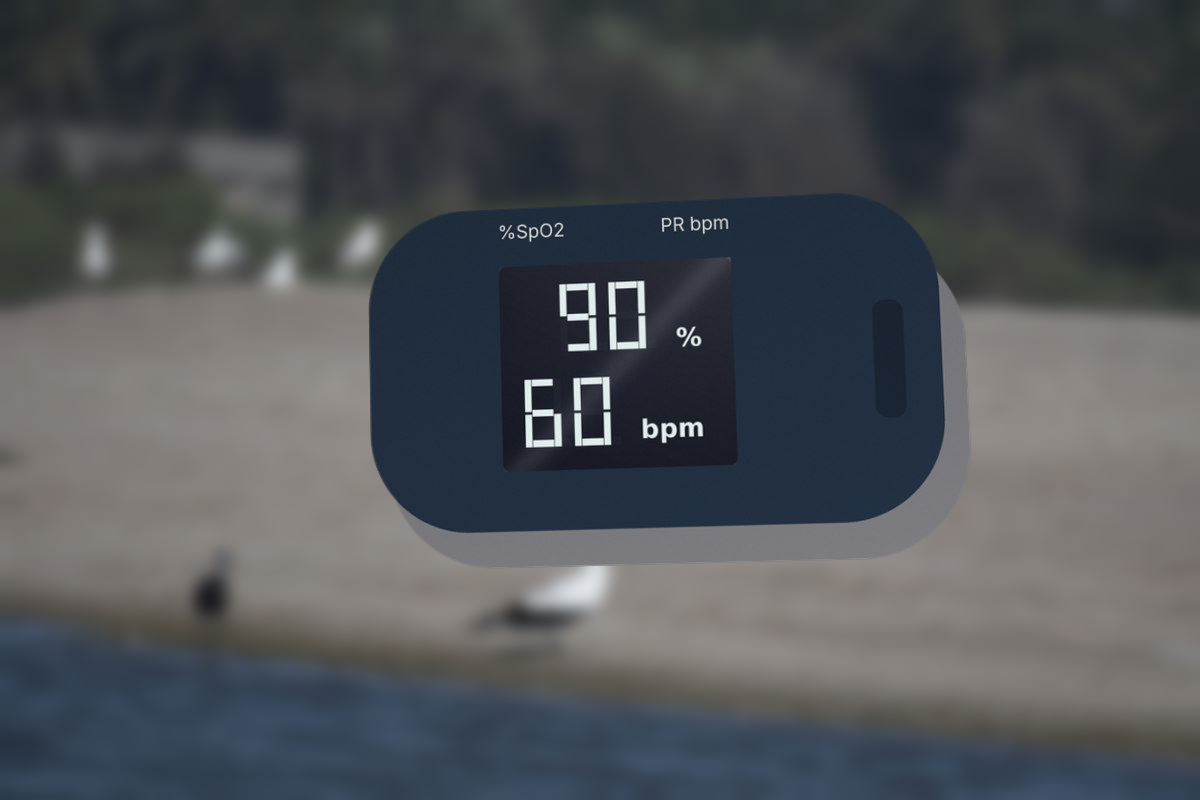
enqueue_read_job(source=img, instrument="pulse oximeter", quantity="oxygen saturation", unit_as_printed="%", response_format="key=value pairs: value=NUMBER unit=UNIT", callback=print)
value=90 unit=%
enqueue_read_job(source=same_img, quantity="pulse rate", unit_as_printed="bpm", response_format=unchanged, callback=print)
value=60 unit=bpm
